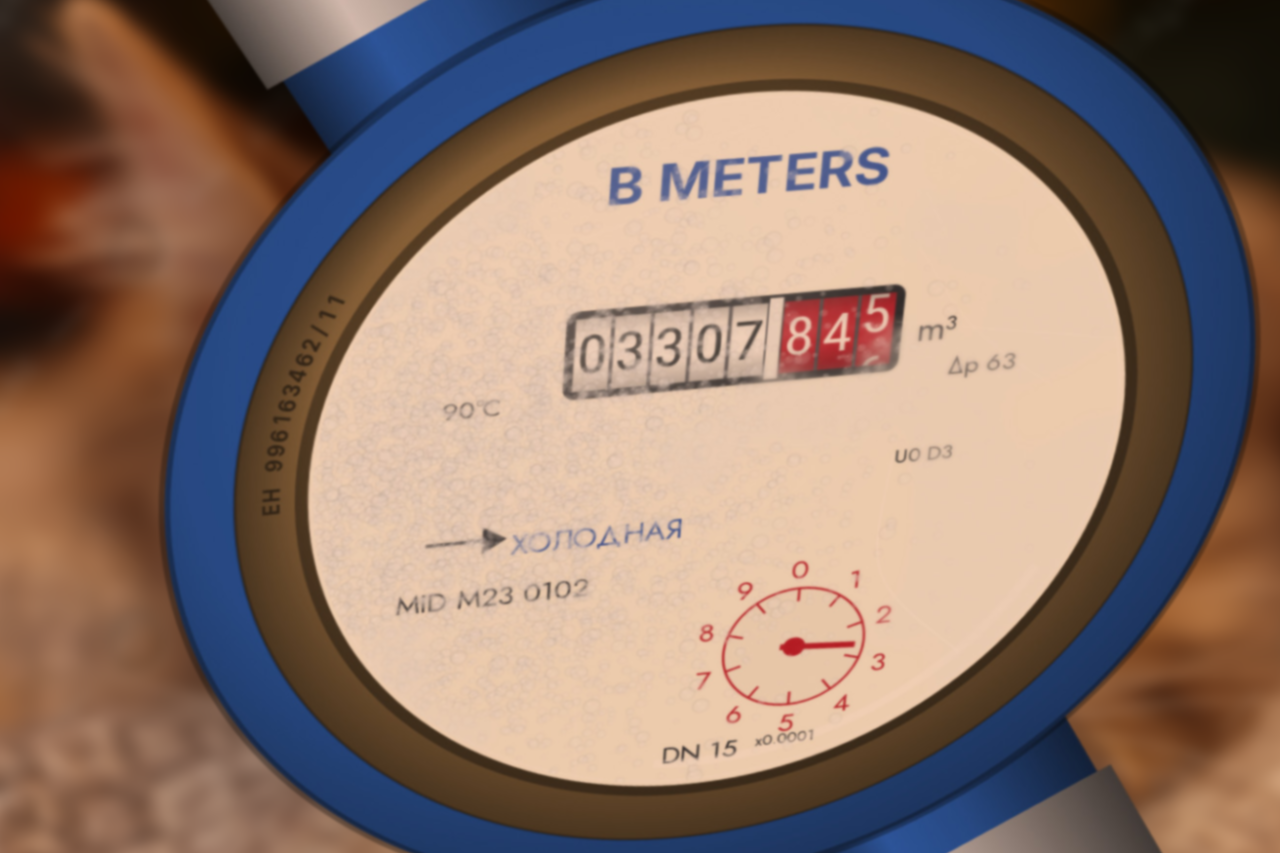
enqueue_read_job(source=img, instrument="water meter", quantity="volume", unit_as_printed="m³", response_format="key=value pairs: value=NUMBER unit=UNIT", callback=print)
value=3307.8452 unit=m³
